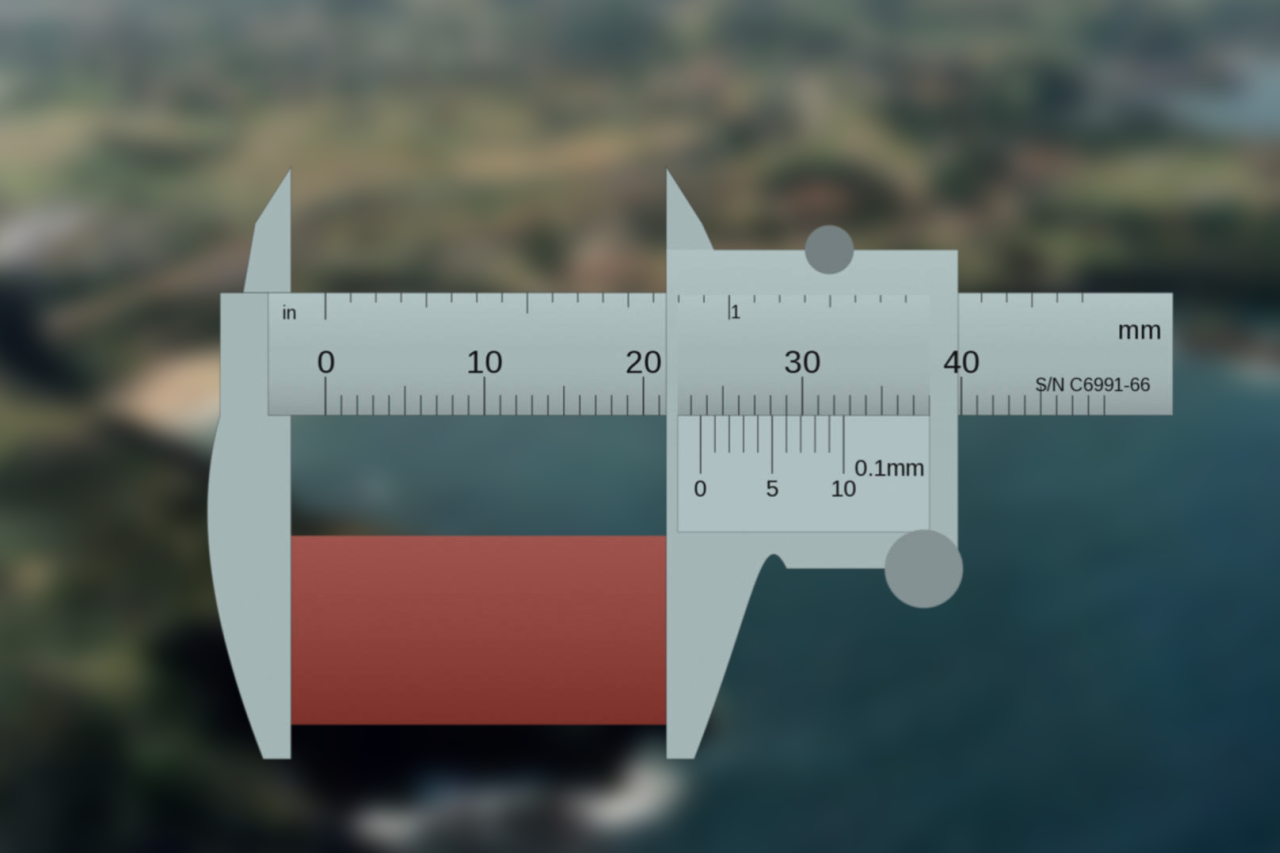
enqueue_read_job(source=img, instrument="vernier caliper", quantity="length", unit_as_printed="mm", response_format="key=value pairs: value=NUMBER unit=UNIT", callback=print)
value=23.6 unit=mm
